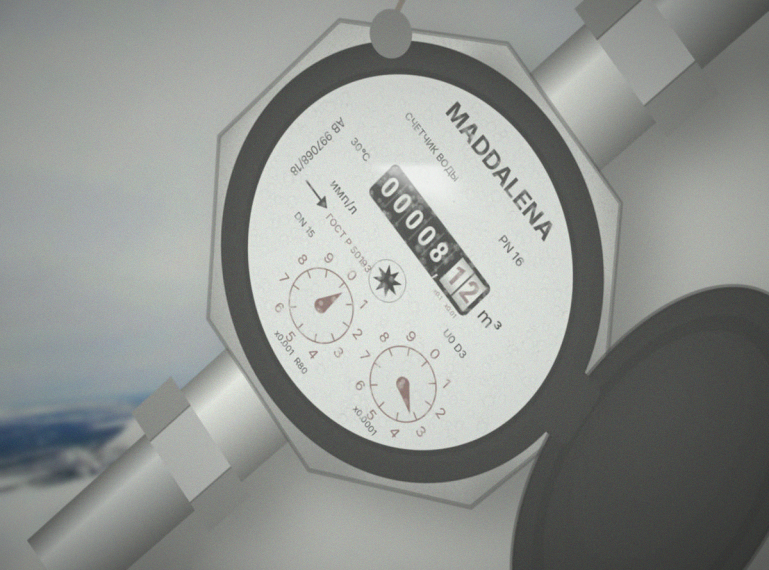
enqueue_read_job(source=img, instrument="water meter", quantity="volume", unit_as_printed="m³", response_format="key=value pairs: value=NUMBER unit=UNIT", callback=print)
value=8.1203 unit=m³
